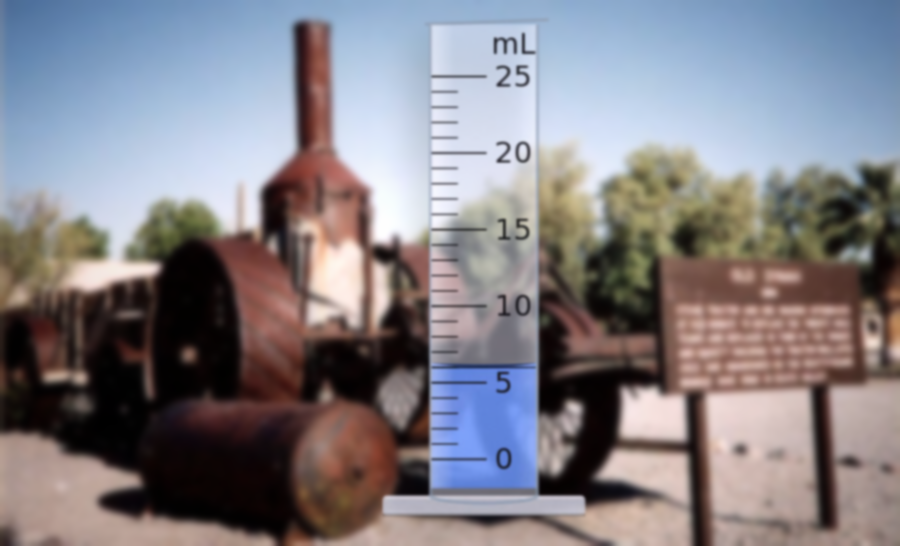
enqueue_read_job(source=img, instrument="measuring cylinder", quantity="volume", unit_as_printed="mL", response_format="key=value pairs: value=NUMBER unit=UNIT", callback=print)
value=6 unit=mL
